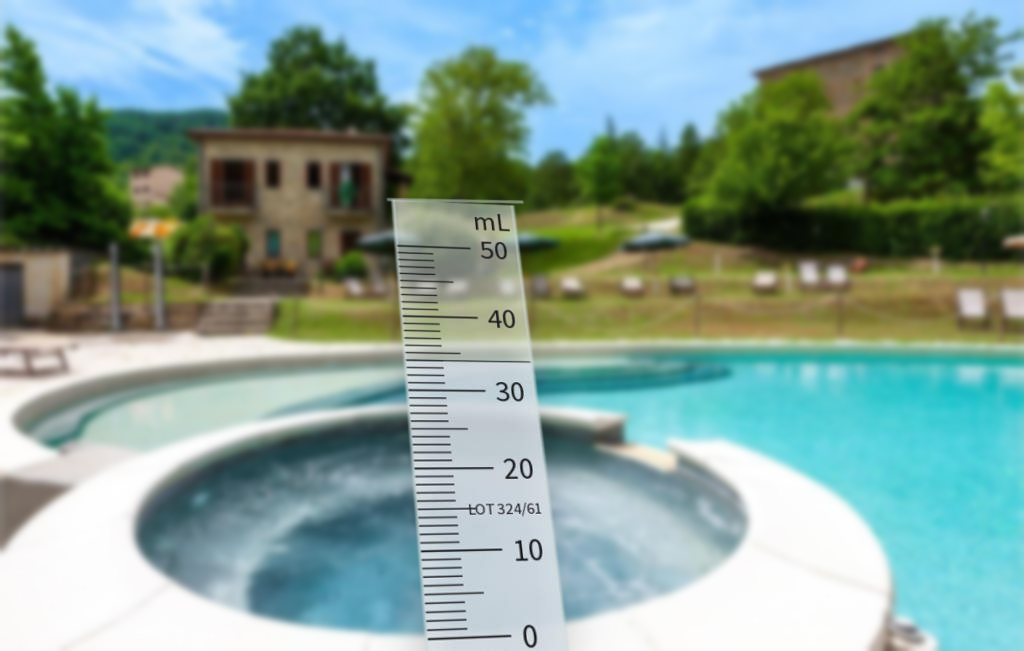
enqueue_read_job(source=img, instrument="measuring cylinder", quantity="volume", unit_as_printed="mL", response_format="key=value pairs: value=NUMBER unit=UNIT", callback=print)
value=34 unit=mL
